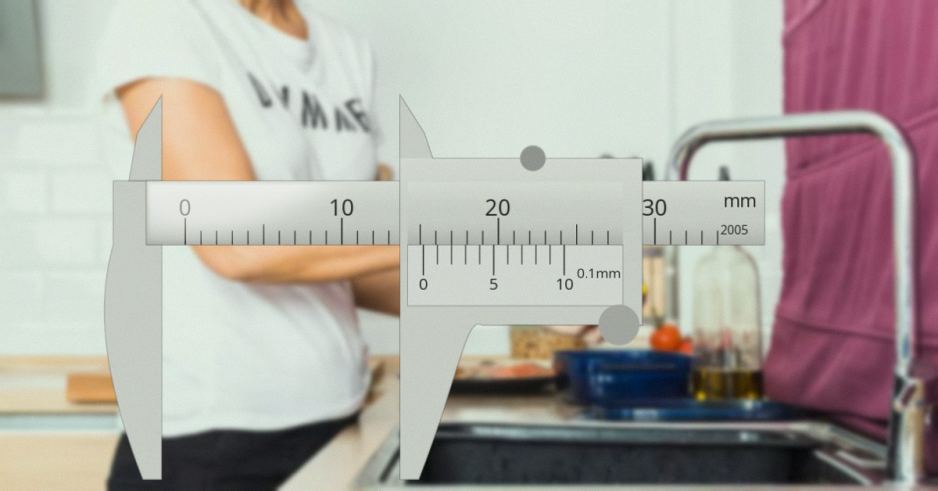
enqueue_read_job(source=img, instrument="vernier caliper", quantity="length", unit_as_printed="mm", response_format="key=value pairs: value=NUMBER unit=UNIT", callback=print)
value=15.2 unit=mm
